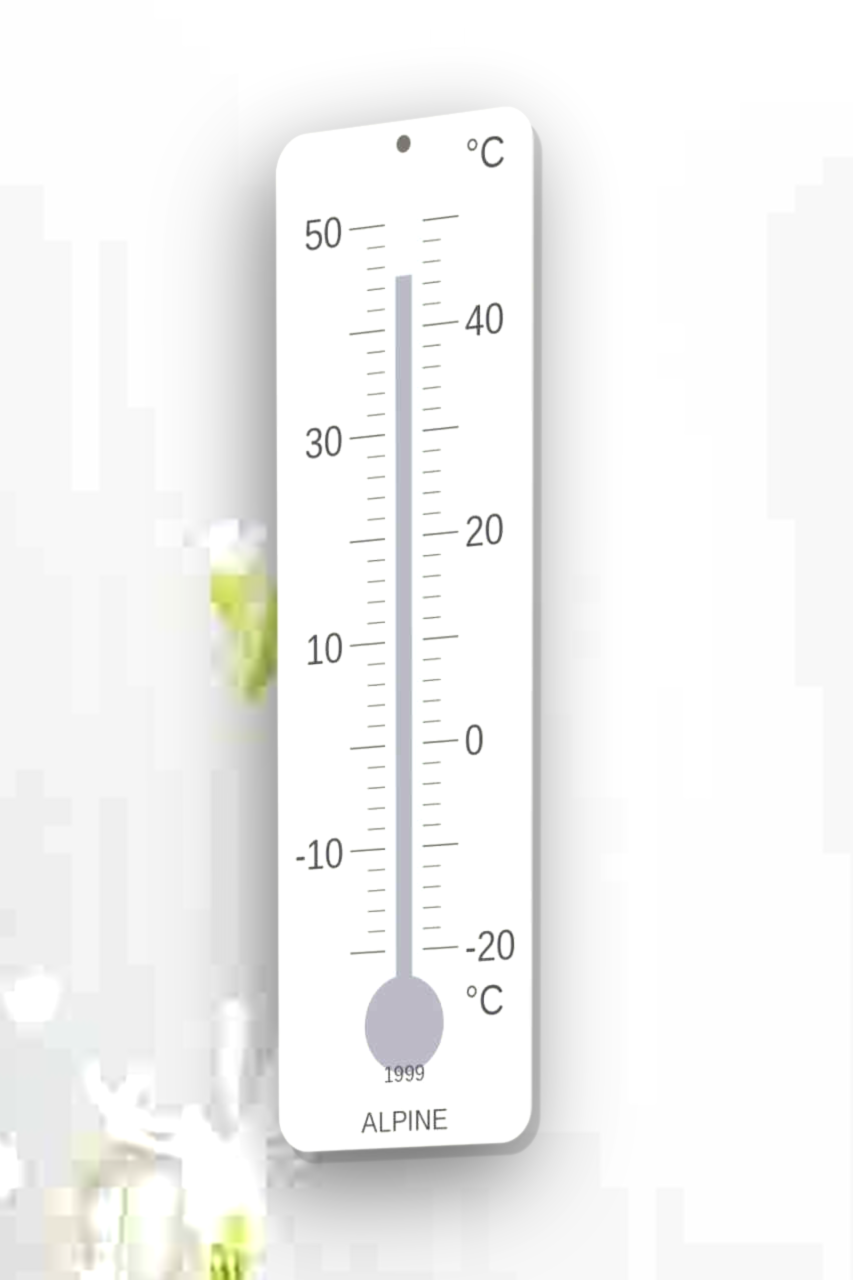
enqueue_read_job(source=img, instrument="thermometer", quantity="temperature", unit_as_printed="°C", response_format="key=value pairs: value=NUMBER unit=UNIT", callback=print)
value=45 unit=°C
